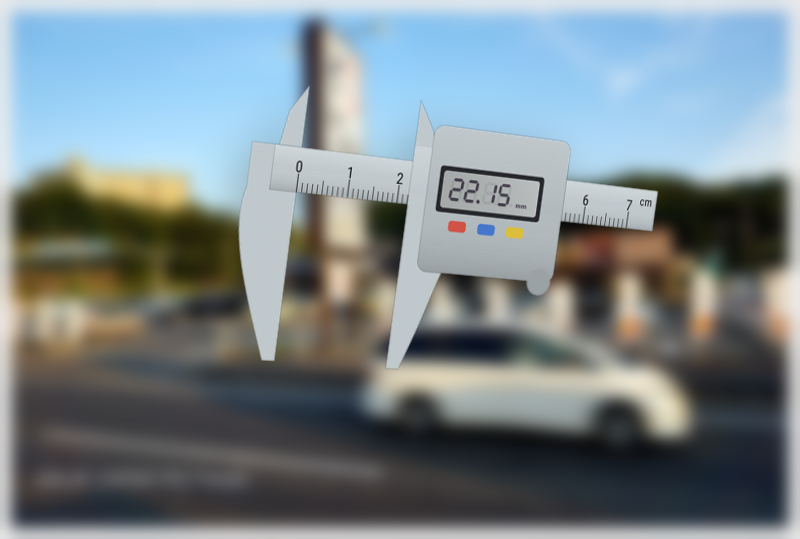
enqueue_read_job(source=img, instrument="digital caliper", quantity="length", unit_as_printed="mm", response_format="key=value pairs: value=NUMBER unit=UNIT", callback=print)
value=22.15 unit=mm
